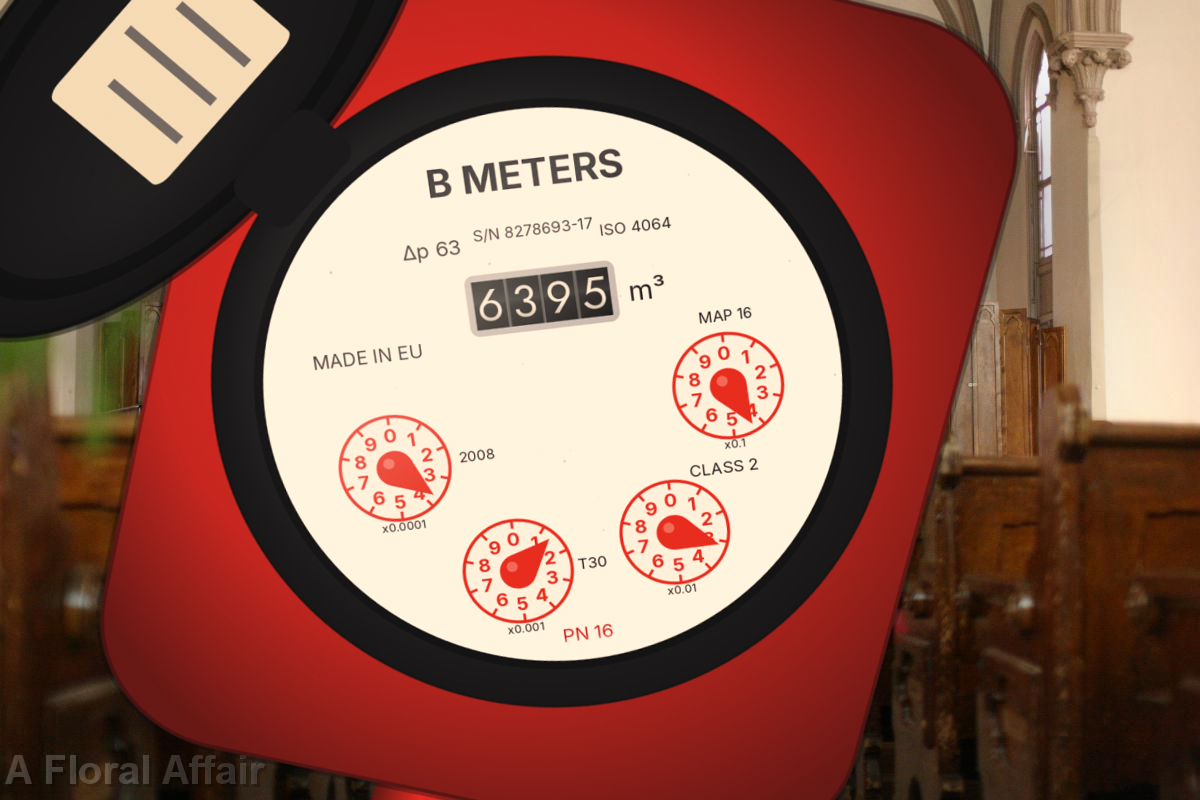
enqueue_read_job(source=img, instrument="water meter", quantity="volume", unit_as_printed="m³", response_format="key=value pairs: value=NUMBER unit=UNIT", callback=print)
value=6395.4313 unit=m³
